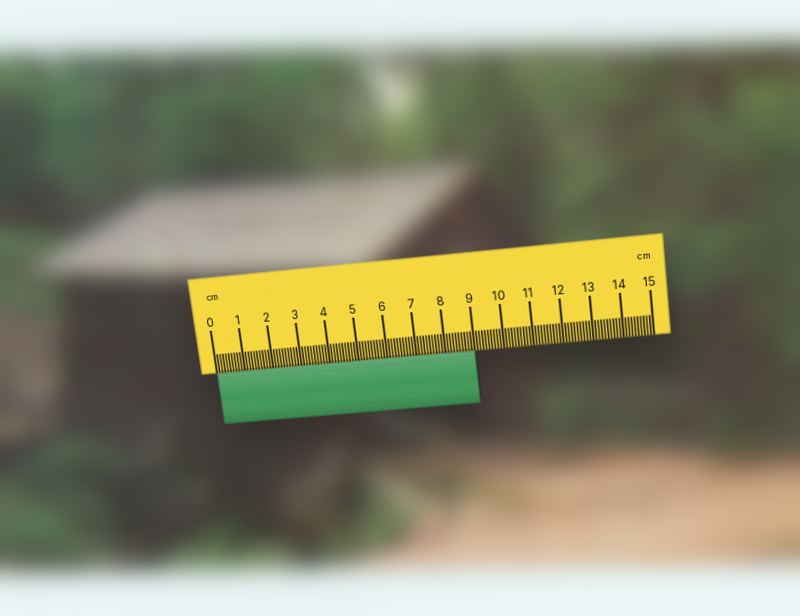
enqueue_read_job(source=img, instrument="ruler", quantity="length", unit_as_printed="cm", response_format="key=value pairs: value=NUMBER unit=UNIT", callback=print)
value=9 unit=cm
